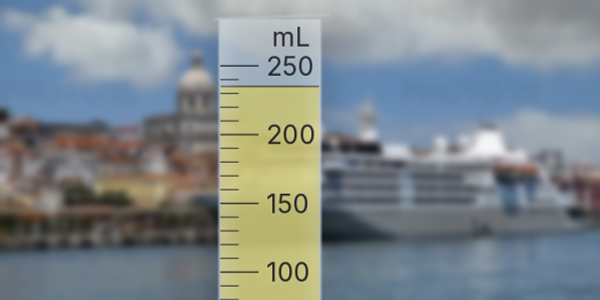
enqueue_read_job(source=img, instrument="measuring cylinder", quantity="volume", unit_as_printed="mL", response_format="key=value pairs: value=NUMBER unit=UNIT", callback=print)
value=235 unit=mL
